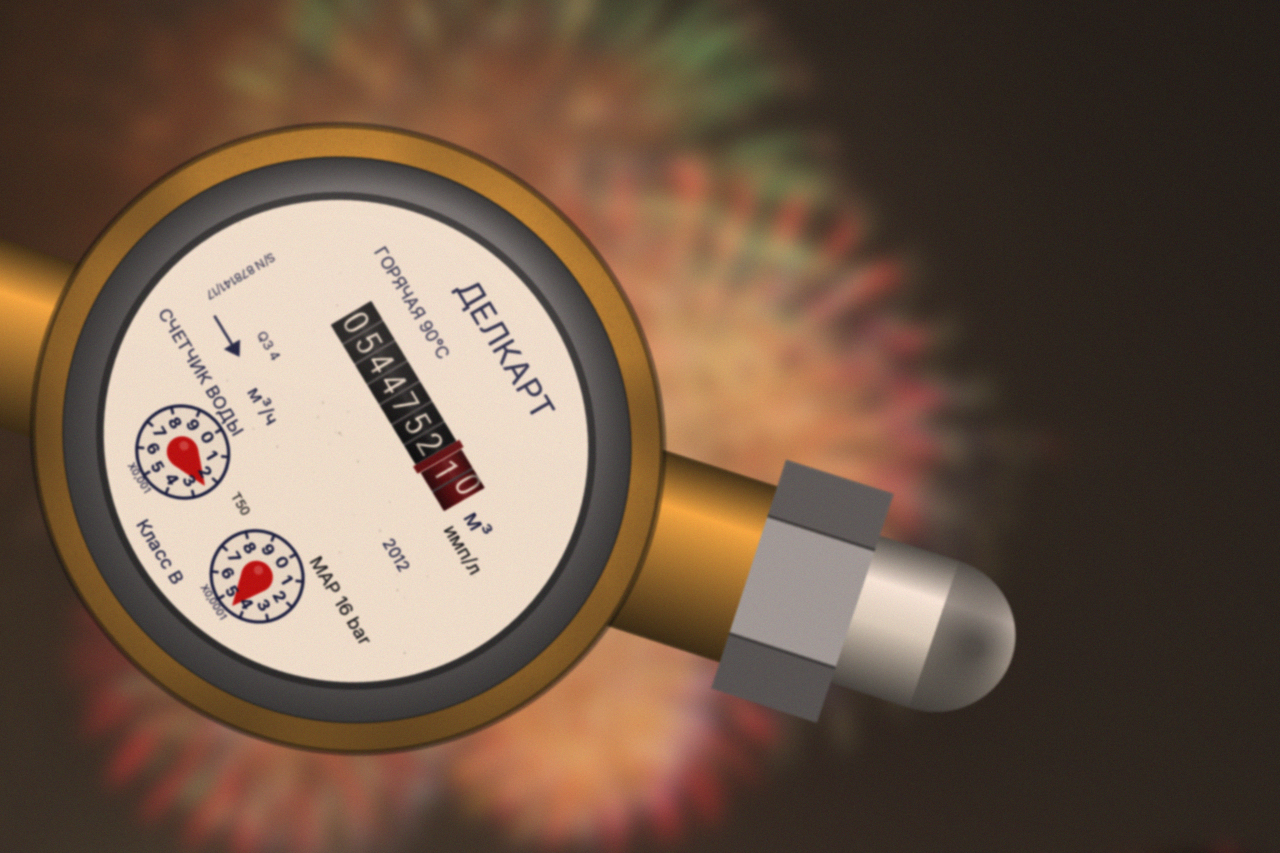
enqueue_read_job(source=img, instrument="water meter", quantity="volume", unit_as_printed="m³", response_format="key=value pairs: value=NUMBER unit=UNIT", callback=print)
value=544752.1024 unit=m³
